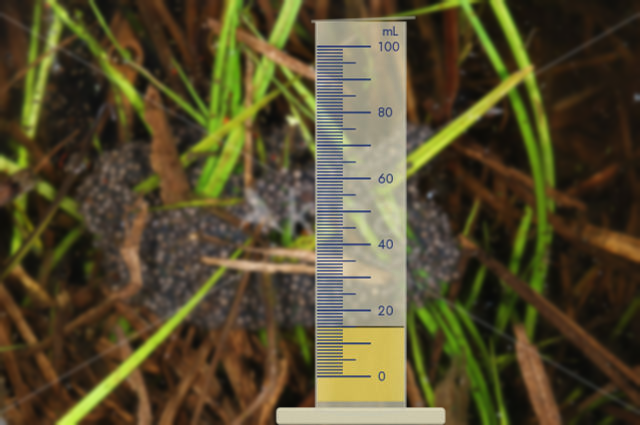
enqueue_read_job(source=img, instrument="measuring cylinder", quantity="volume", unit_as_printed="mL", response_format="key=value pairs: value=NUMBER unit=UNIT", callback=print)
value=15 unit=mL
